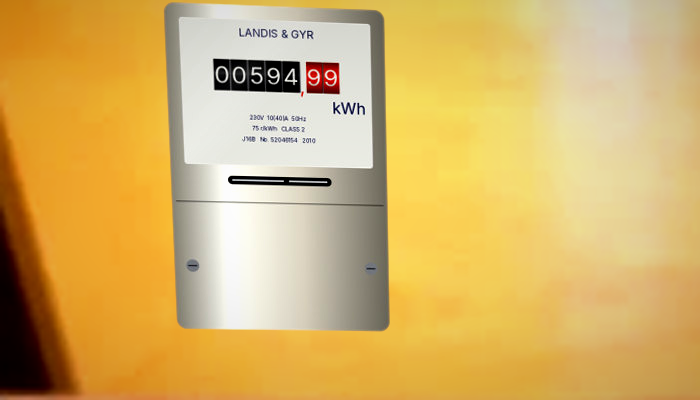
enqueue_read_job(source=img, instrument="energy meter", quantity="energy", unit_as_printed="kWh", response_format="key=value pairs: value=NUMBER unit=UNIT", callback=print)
value=594.99 unit=kWh
